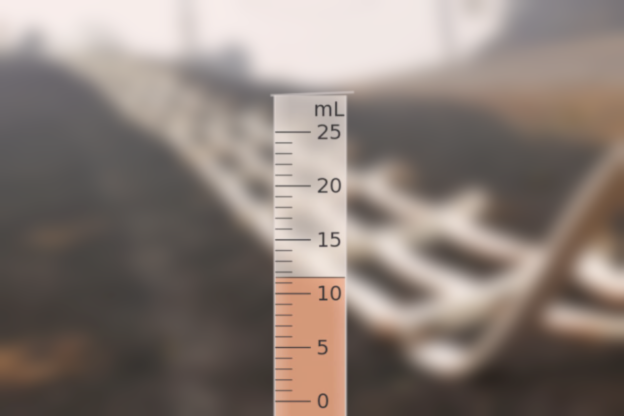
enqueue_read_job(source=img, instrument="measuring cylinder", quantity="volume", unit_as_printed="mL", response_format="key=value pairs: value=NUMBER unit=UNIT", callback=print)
value=11.5 unit=mL
